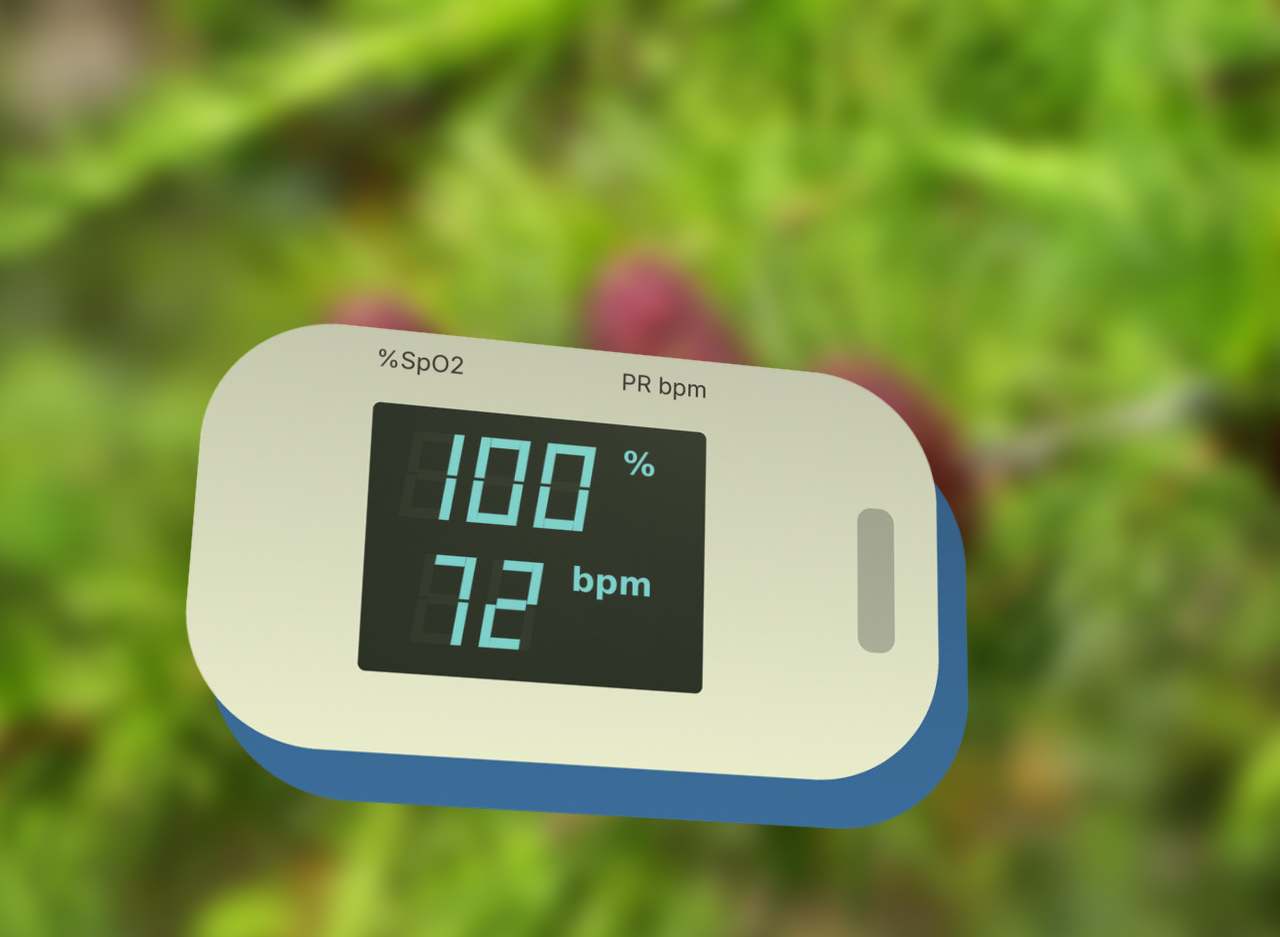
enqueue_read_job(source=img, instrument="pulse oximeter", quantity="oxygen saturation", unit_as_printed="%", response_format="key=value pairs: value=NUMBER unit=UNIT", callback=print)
value=100 unit=%
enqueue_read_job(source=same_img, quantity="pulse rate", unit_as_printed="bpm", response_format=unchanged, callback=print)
value=72 unit=bpm
